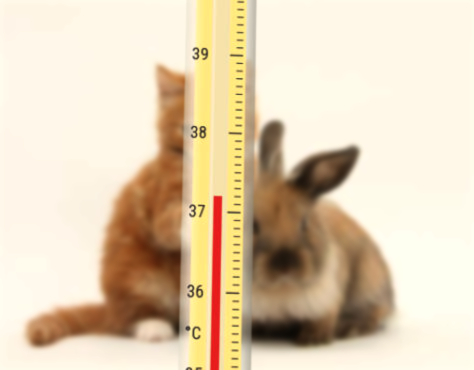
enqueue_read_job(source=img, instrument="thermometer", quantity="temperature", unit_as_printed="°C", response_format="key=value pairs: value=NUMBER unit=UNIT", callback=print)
value=37.2 unit=°C
